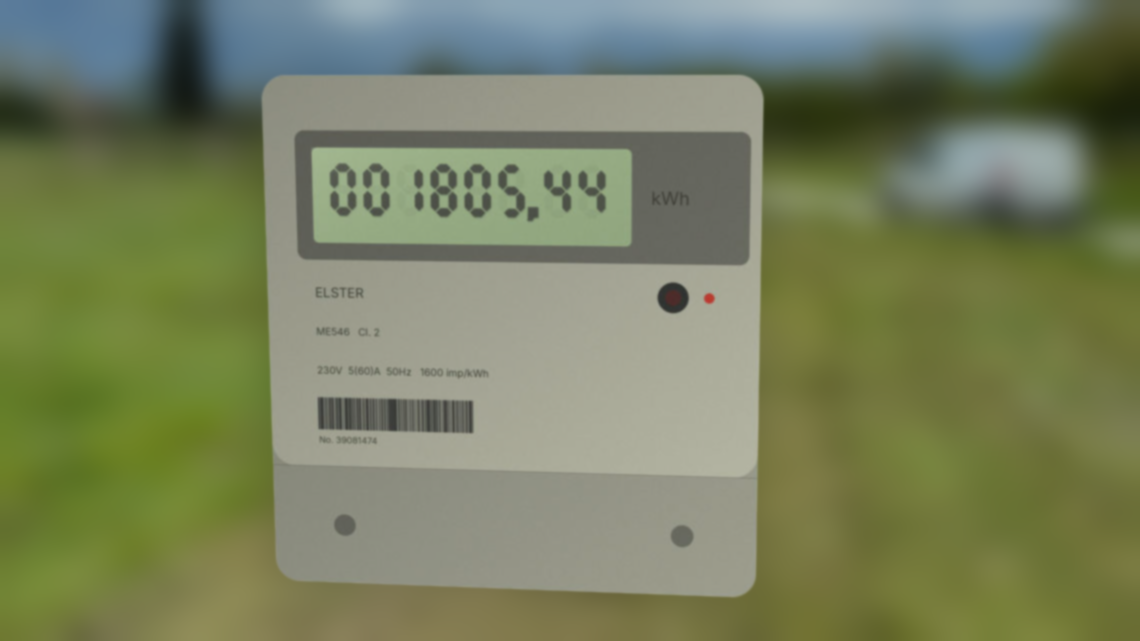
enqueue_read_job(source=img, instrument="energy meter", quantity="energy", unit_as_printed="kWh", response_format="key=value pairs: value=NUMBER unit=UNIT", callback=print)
value=1805.44 unit=kWh
